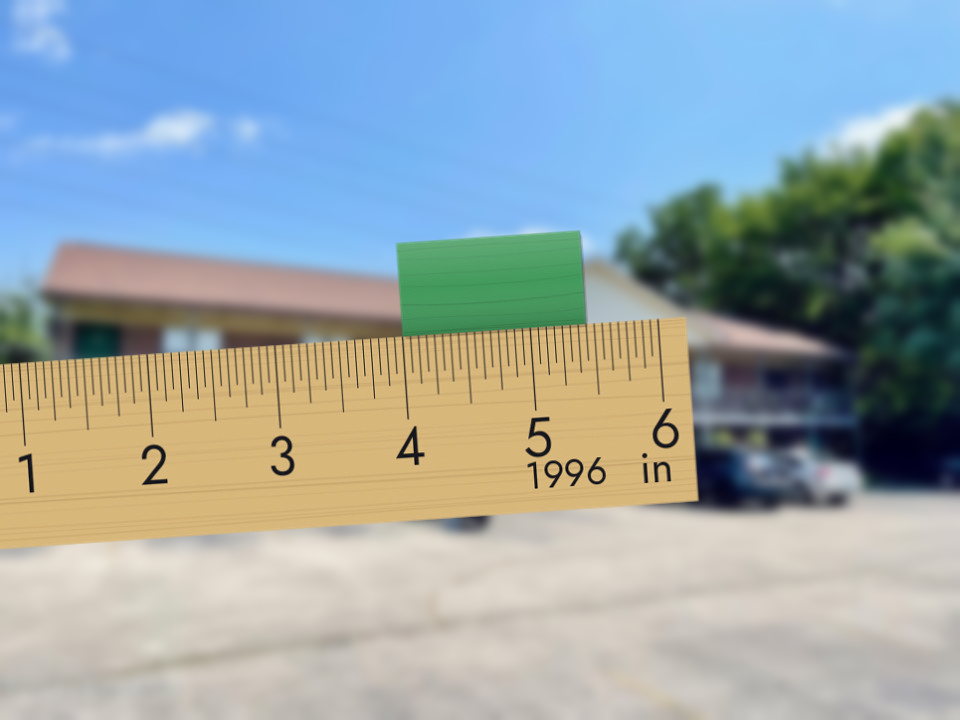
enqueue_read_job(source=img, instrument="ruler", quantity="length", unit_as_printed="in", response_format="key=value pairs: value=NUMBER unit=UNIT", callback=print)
value=1.4375 unit=in
